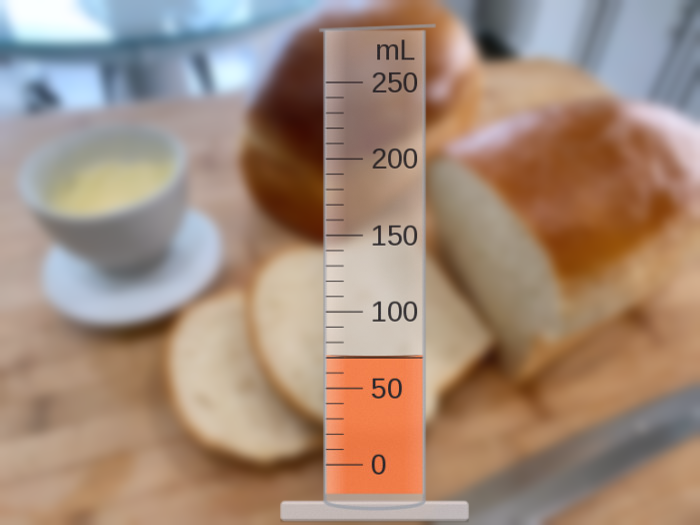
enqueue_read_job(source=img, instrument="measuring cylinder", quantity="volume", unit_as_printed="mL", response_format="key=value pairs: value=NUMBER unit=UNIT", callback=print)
value=70 unit=mL
